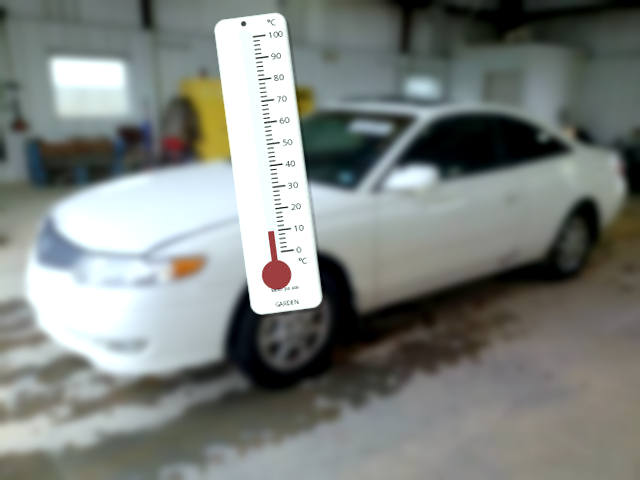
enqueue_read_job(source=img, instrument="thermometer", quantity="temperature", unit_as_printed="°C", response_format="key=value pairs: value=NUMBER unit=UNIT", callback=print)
value=10 unit=°C
